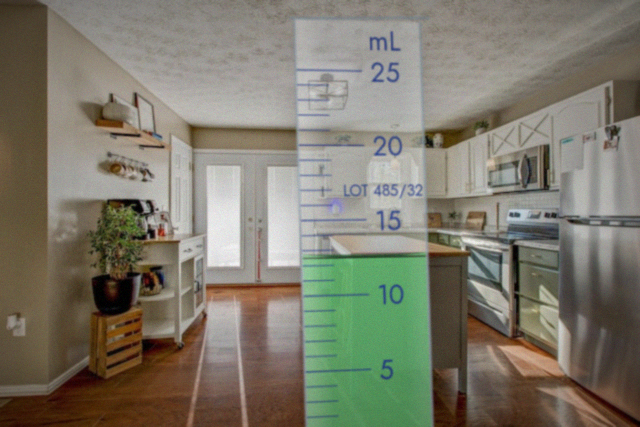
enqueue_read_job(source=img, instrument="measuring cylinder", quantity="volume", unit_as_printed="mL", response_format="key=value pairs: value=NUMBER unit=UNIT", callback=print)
value=12.5 unit=mL
